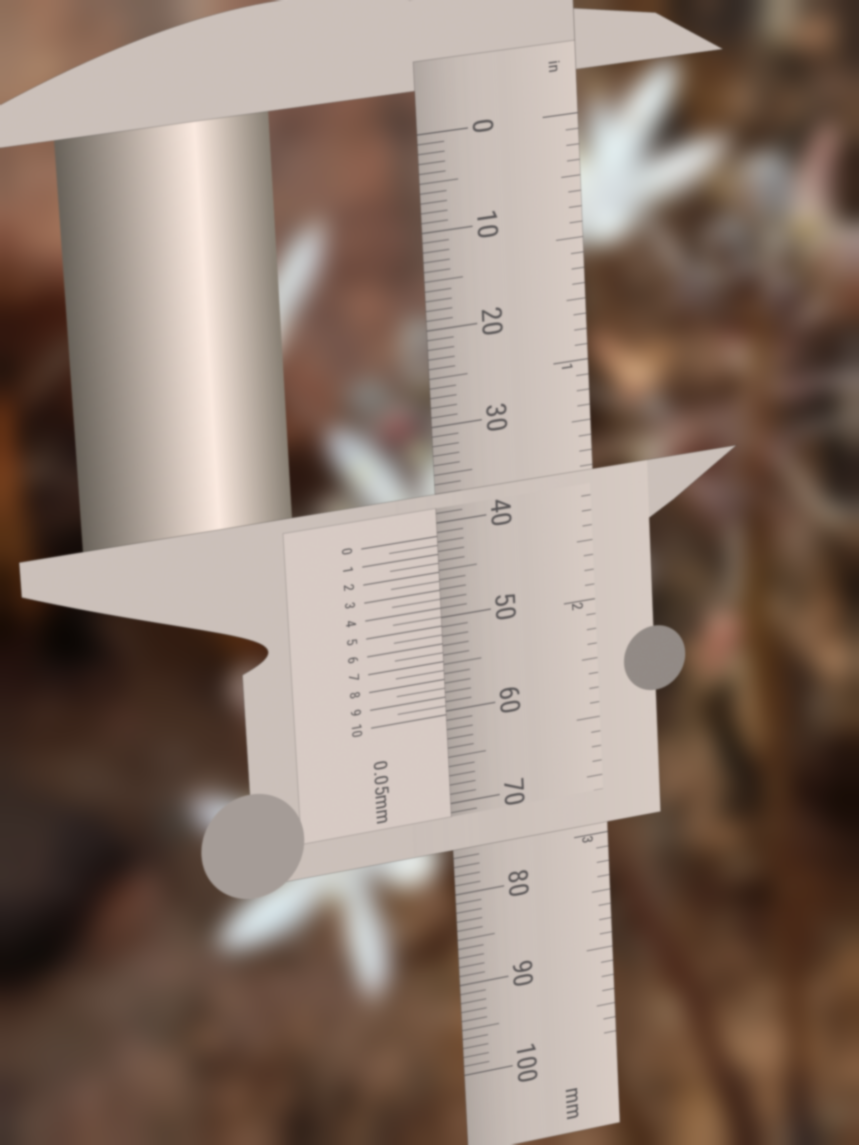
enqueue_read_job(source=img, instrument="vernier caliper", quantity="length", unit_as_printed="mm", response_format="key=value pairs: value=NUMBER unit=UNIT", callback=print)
value=41.4 unit=mm
